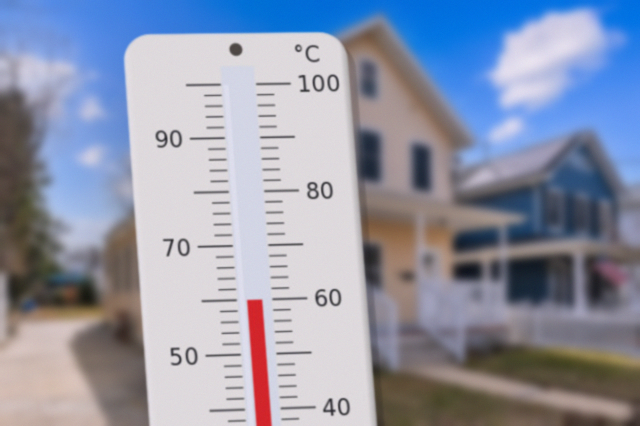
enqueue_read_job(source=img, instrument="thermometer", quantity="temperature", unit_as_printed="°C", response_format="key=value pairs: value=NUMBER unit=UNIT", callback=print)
value=60 unit=°C
